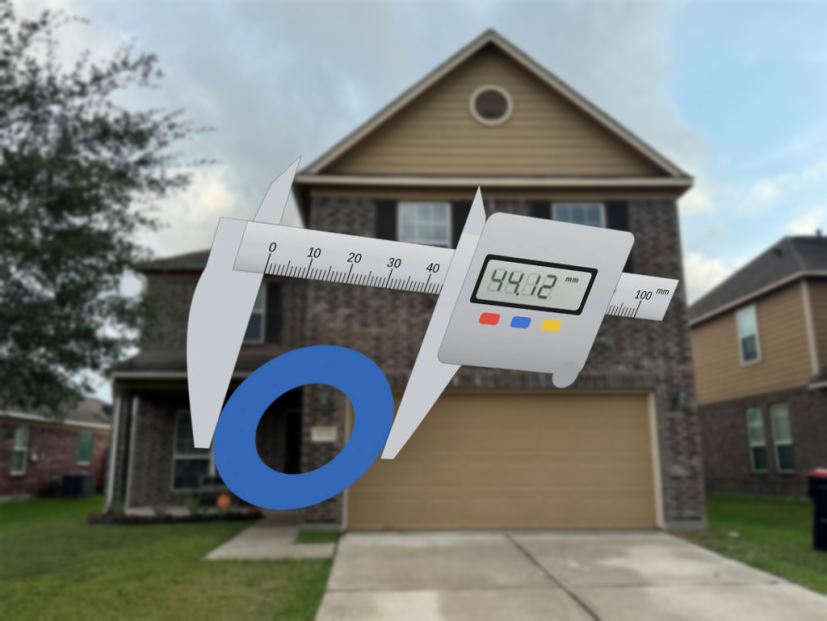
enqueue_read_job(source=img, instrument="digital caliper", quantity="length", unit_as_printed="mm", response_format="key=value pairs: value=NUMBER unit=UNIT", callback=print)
value=44.12 unit=mm
